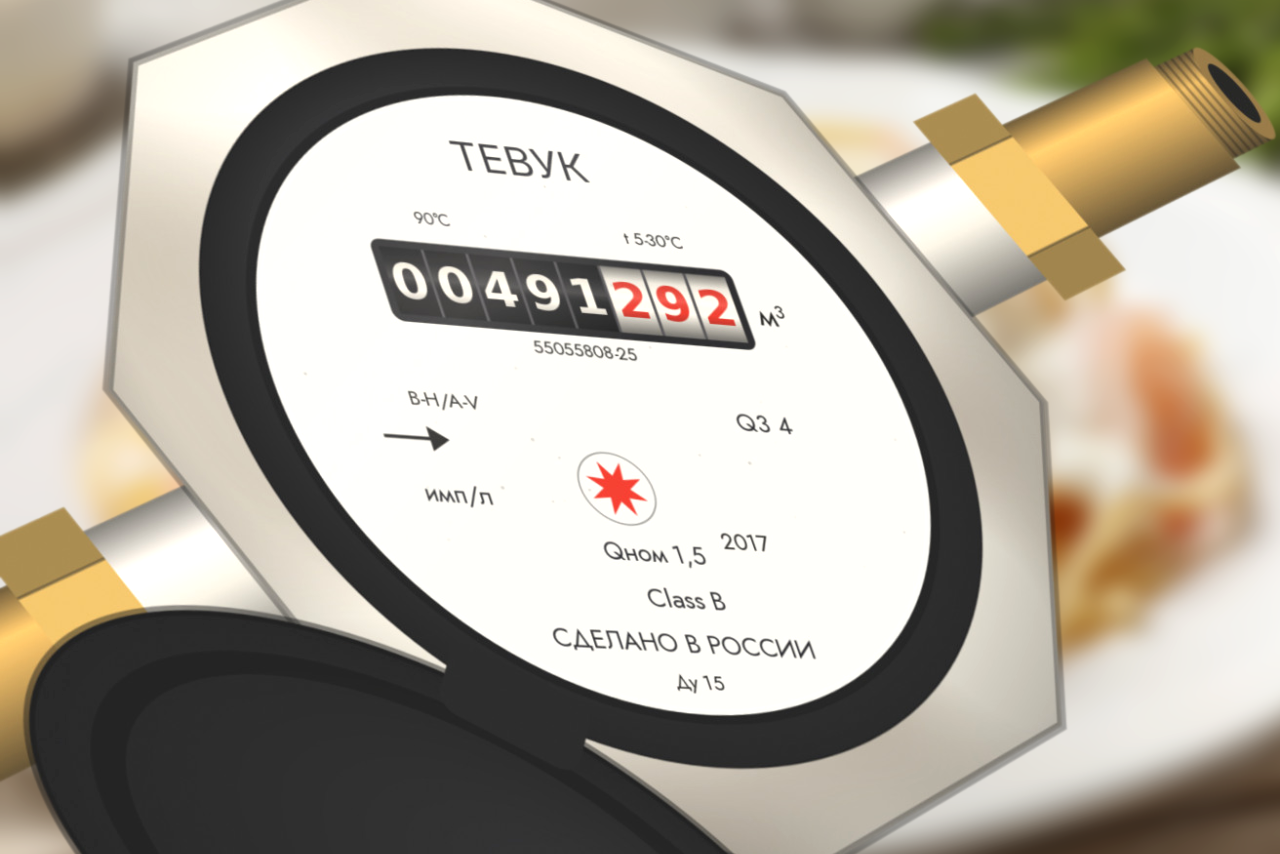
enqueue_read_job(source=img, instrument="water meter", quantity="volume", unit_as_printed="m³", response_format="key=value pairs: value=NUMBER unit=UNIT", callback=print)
value=491.292 unit=m³
